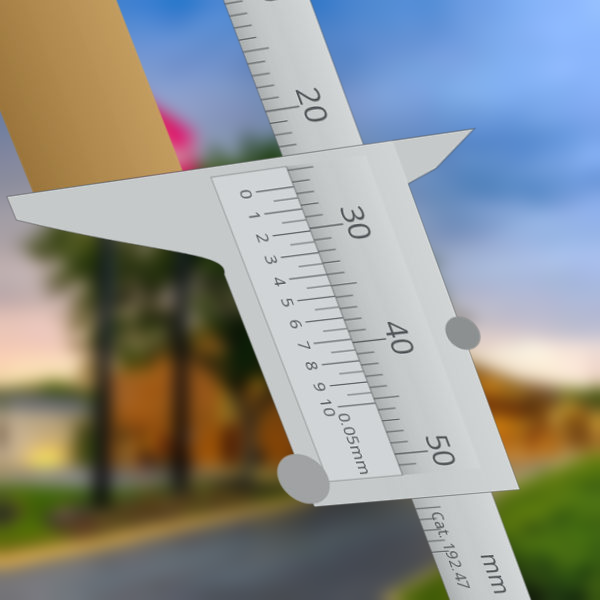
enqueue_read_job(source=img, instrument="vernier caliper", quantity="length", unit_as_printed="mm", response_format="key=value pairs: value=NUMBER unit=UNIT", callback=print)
value=26.4 unit=mm
